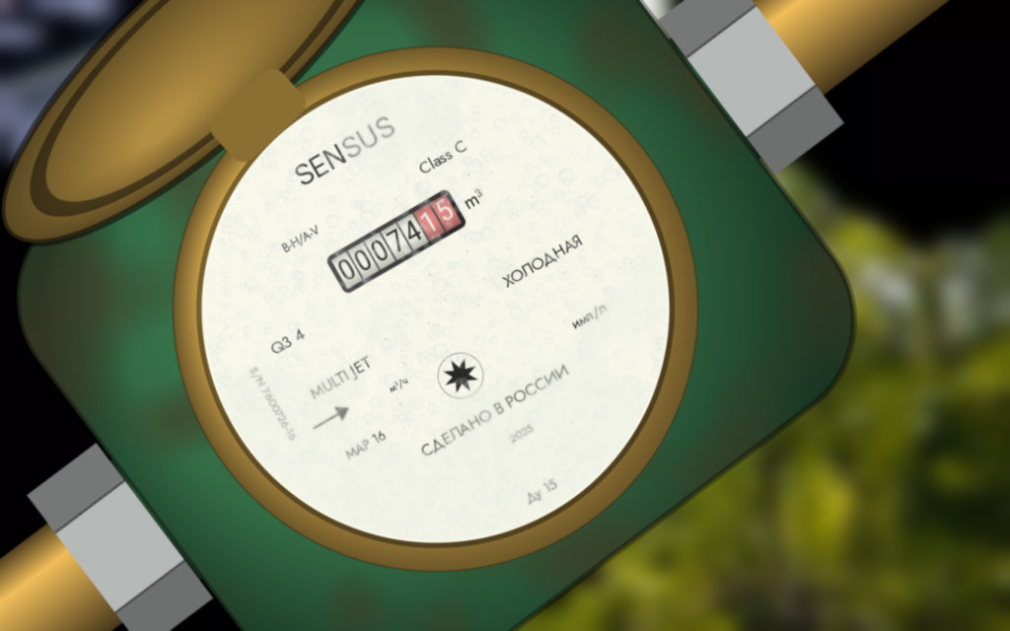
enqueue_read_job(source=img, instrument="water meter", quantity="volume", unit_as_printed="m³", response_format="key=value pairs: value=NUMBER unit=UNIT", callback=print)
value=74.15 unit=m³
